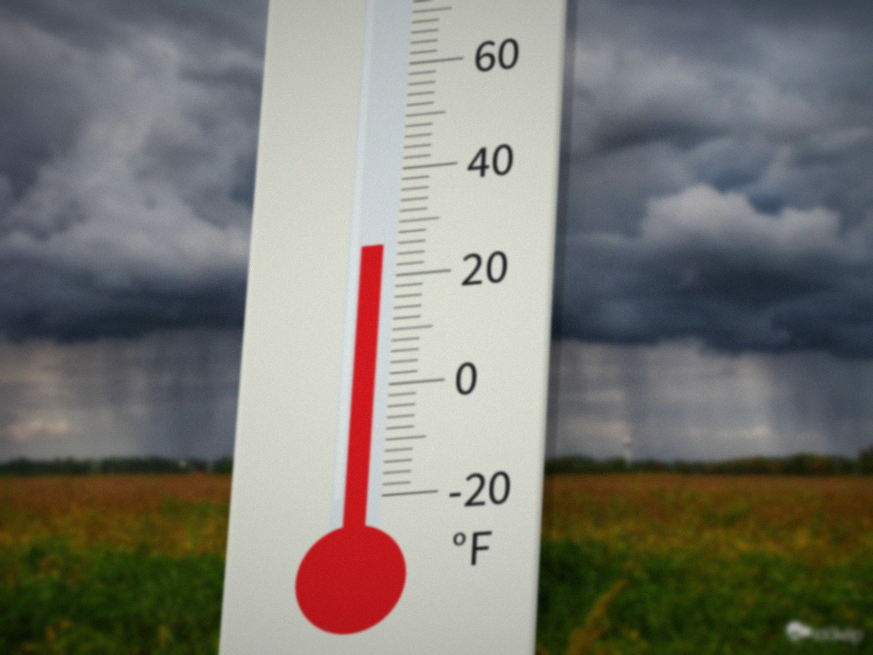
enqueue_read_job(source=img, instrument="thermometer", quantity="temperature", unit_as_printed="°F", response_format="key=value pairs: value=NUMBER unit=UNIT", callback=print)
value=26 unit=°F
